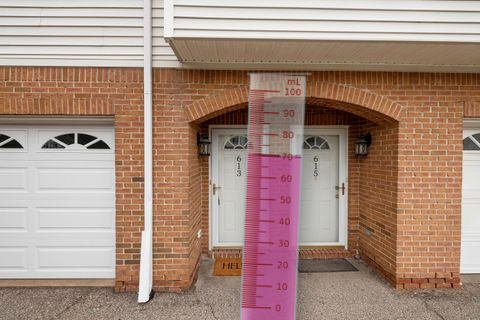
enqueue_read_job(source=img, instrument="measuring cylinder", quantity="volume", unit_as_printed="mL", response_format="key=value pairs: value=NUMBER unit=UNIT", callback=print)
value=70 unit=mL
